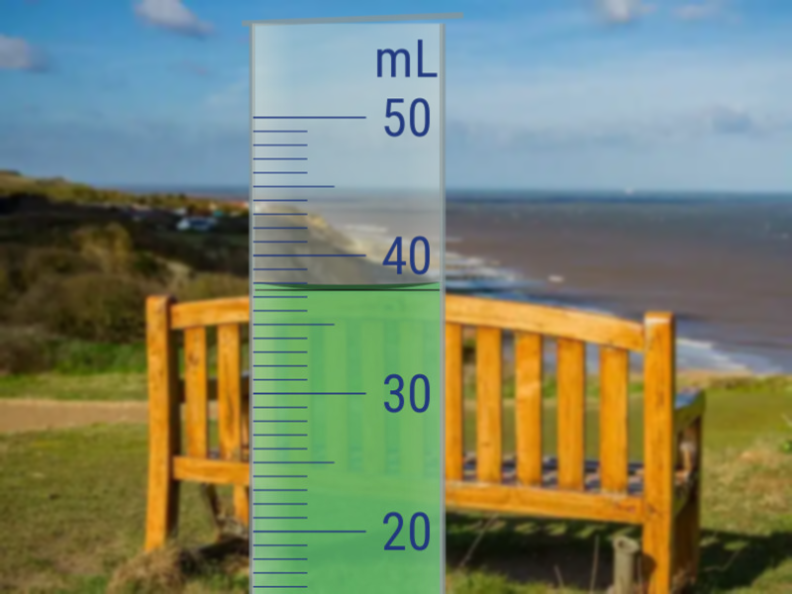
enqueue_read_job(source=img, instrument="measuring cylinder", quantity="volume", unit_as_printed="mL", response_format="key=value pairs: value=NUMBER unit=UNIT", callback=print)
value=37.5 unit=mL
